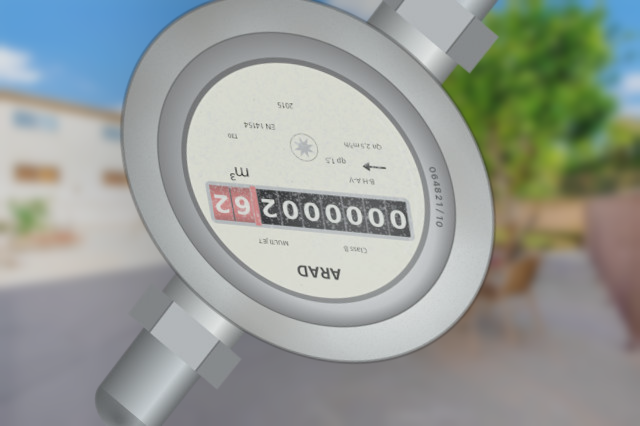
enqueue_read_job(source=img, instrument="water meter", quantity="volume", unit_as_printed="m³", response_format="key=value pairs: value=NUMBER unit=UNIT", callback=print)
value=2.62 unit=m³
